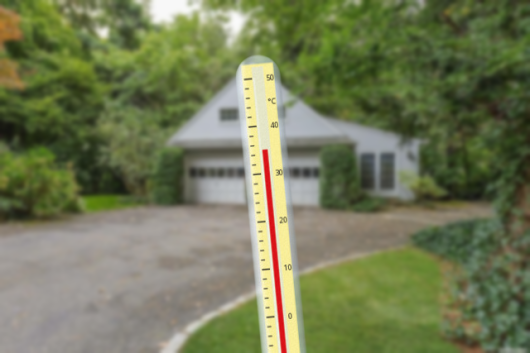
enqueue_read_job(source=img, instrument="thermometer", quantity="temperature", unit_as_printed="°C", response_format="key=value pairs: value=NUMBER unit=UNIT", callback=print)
value=35 unit=°C
